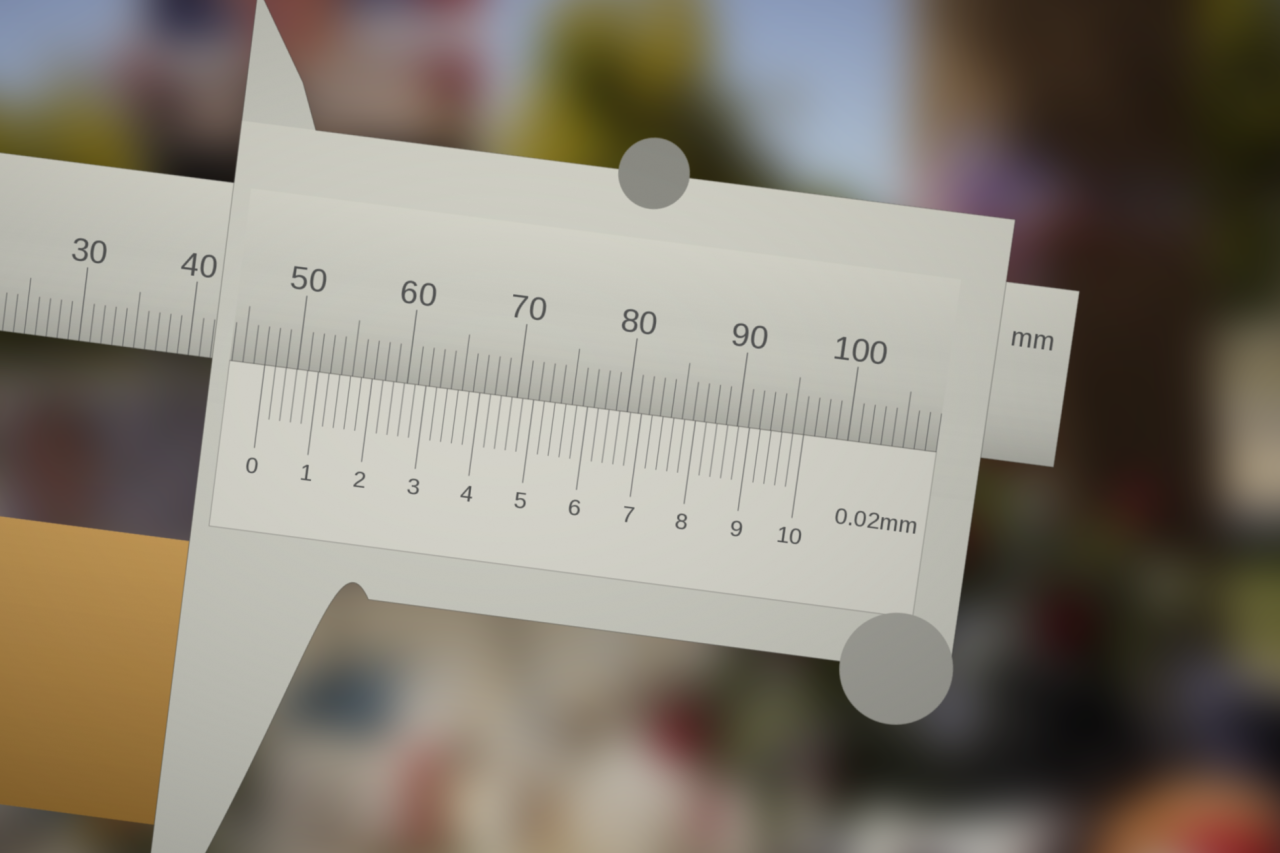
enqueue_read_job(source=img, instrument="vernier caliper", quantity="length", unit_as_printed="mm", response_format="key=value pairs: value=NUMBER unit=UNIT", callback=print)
value=47.0 unit=mm
